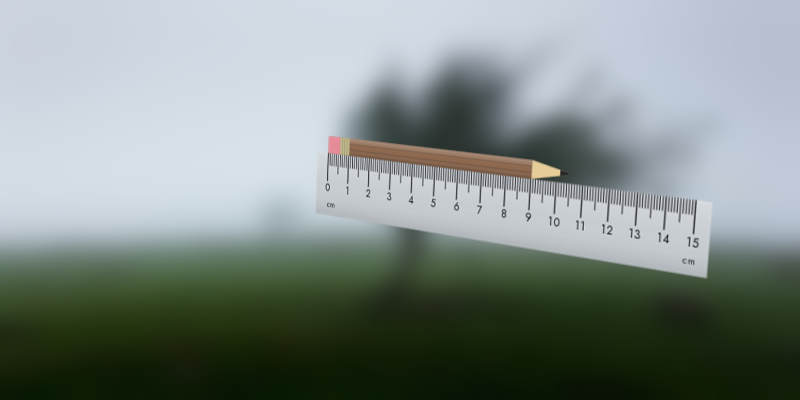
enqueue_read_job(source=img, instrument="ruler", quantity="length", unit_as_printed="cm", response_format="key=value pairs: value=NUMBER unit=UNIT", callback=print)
value=10.5 unit=cm
